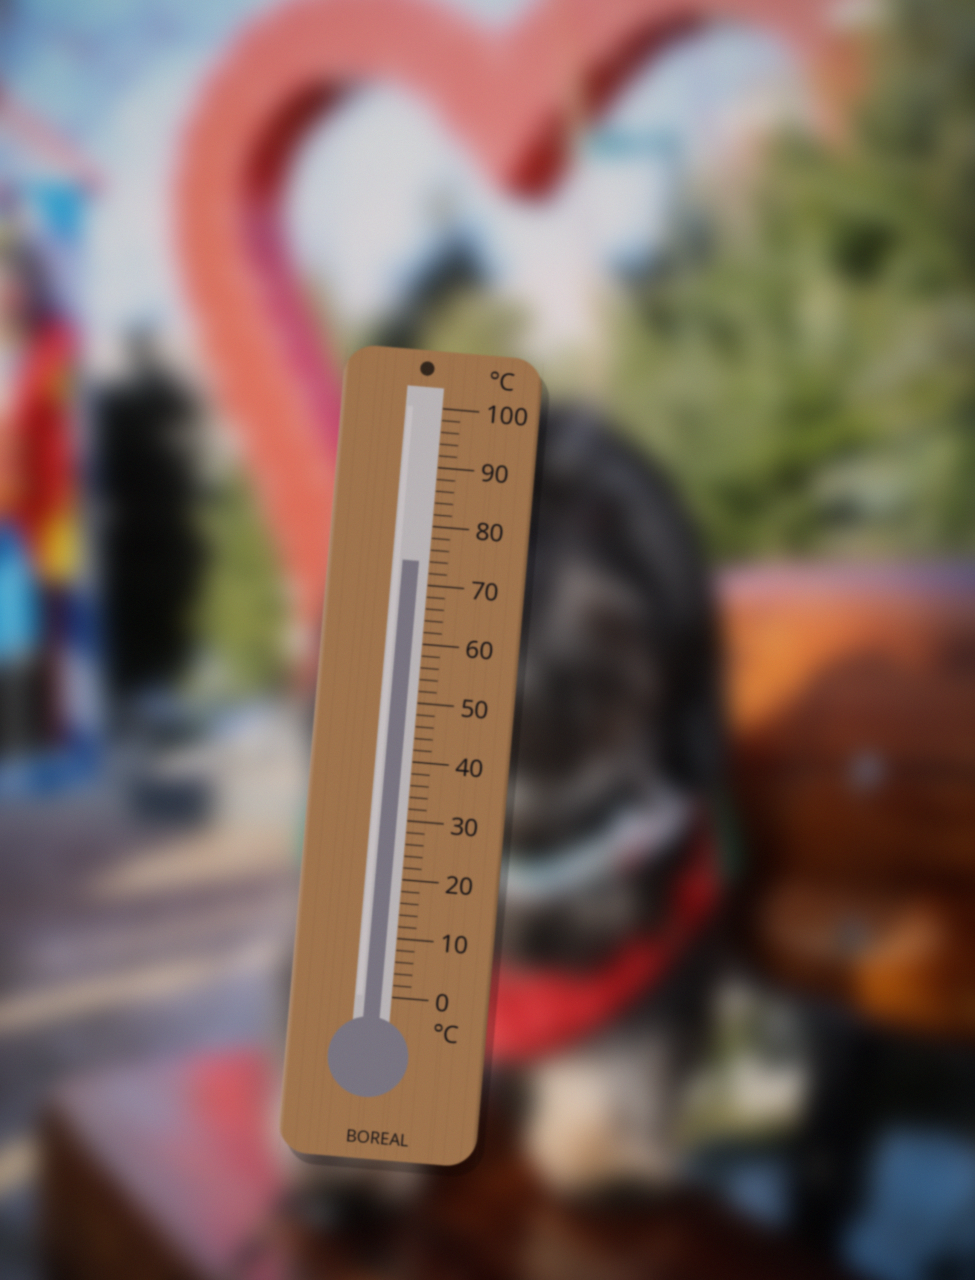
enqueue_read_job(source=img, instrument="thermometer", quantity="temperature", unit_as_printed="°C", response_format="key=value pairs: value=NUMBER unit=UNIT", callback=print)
value=74 unit=°C
